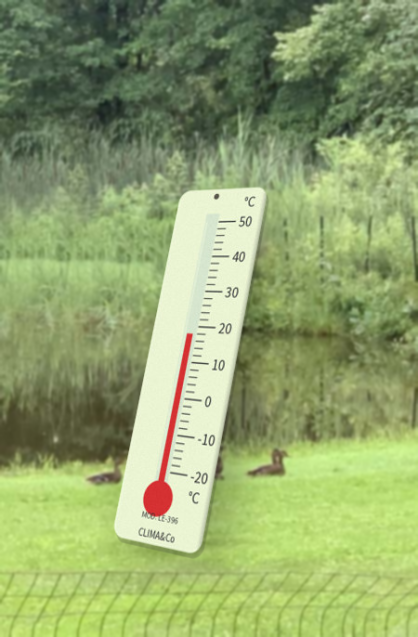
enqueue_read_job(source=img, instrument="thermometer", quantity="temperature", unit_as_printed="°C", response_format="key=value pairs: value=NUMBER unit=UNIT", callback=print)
value=18 unit=°C
